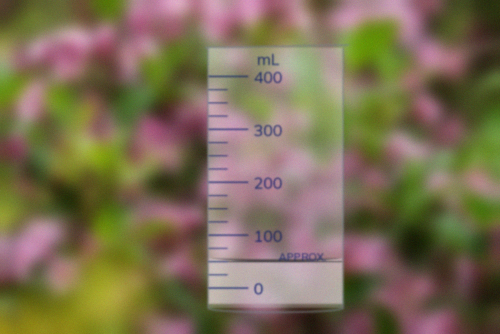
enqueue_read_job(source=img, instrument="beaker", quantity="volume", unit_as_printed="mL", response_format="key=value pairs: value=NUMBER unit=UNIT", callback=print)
value=50 unit=mL
